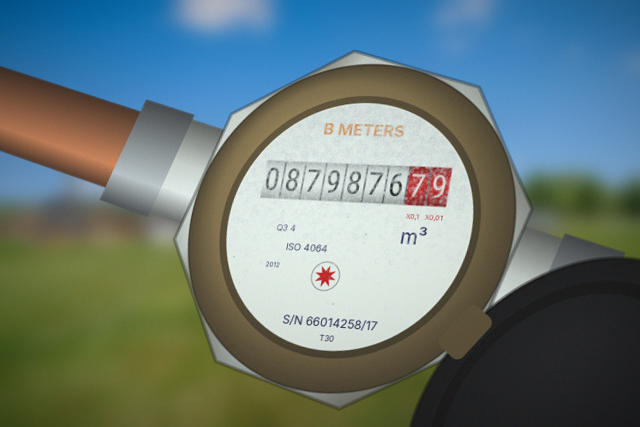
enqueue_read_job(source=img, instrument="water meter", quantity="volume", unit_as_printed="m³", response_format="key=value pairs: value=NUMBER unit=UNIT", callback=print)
value=879876.79 unit=m³
